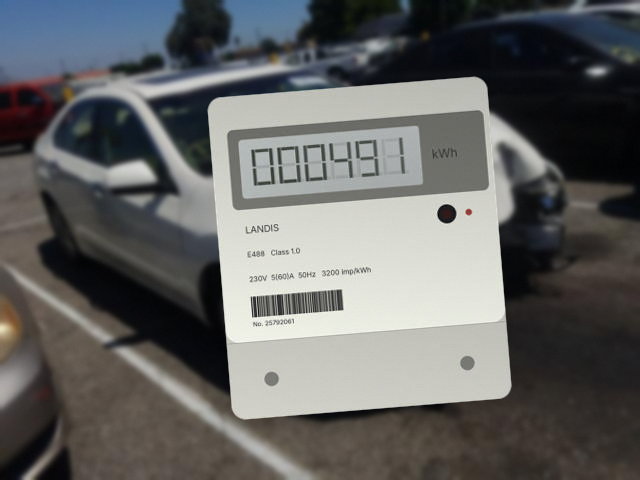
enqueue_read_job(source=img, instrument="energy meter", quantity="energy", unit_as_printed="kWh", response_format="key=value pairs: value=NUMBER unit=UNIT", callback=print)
value=491 unit=kWh
